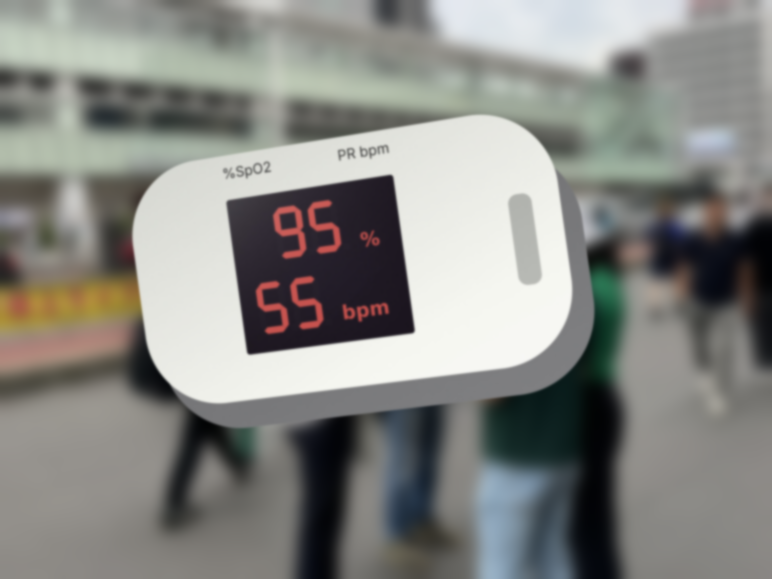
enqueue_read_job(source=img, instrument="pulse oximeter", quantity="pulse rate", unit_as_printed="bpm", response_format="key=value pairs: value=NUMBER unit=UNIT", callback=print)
value=55 unit=bpm
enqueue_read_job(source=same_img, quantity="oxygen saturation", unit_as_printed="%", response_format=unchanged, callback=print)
value=95 unit=%
